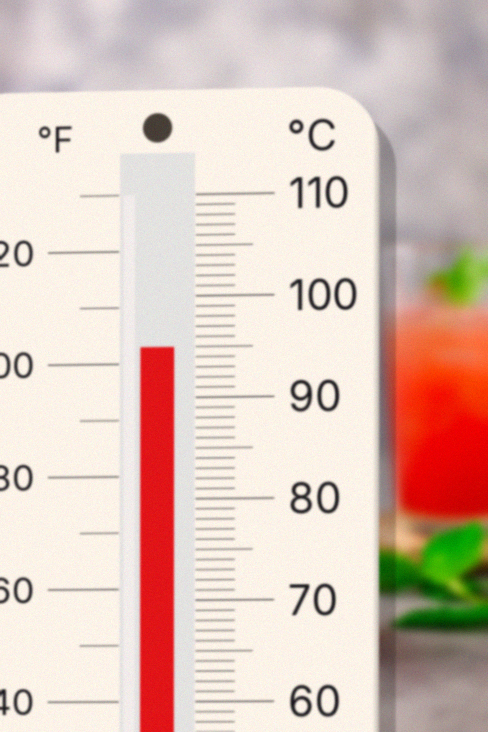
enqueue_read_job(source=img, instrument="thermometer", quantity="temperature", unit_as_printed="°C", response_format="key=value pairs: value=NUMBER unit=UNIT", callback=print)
value=95 unit=°C
